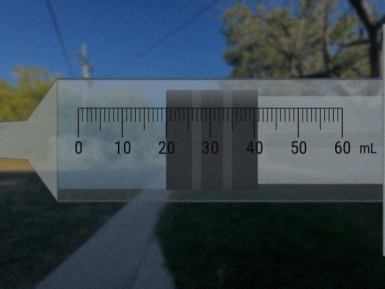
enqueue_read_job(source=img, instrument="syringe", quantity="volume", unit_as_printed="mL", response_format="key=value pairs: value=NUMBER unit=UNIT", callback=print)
value=20 unit=mL
